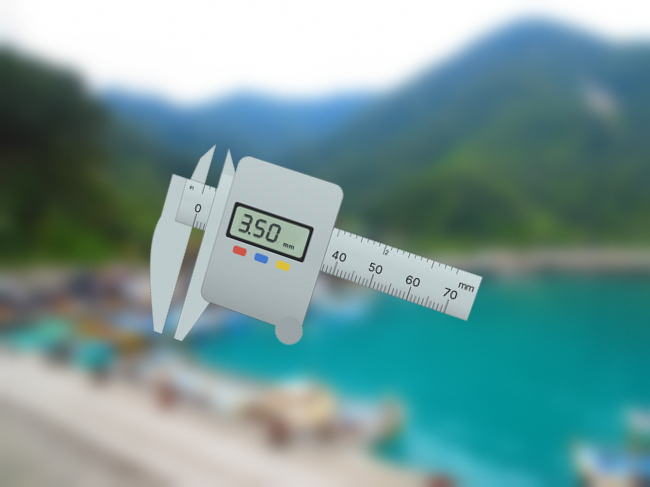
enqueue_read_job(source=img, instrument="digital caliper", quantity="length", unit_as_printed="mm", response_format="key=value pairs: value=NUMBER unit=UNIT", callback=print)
value=3.50 unit=mm
